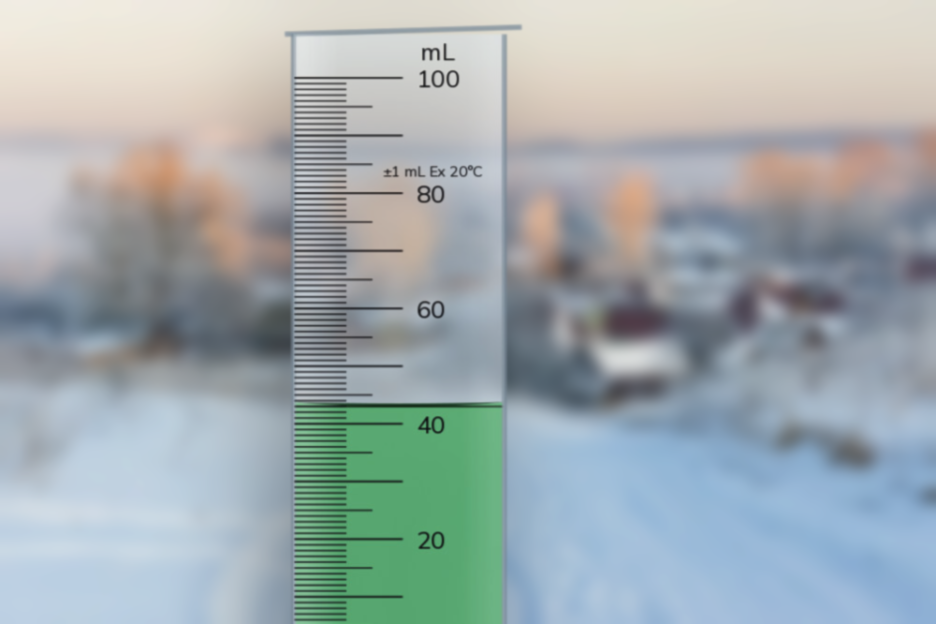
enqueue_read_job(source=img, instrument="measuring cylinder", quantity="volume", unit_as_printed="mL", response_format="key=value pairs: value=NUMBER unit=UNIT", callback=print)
value=43 unit=mL
